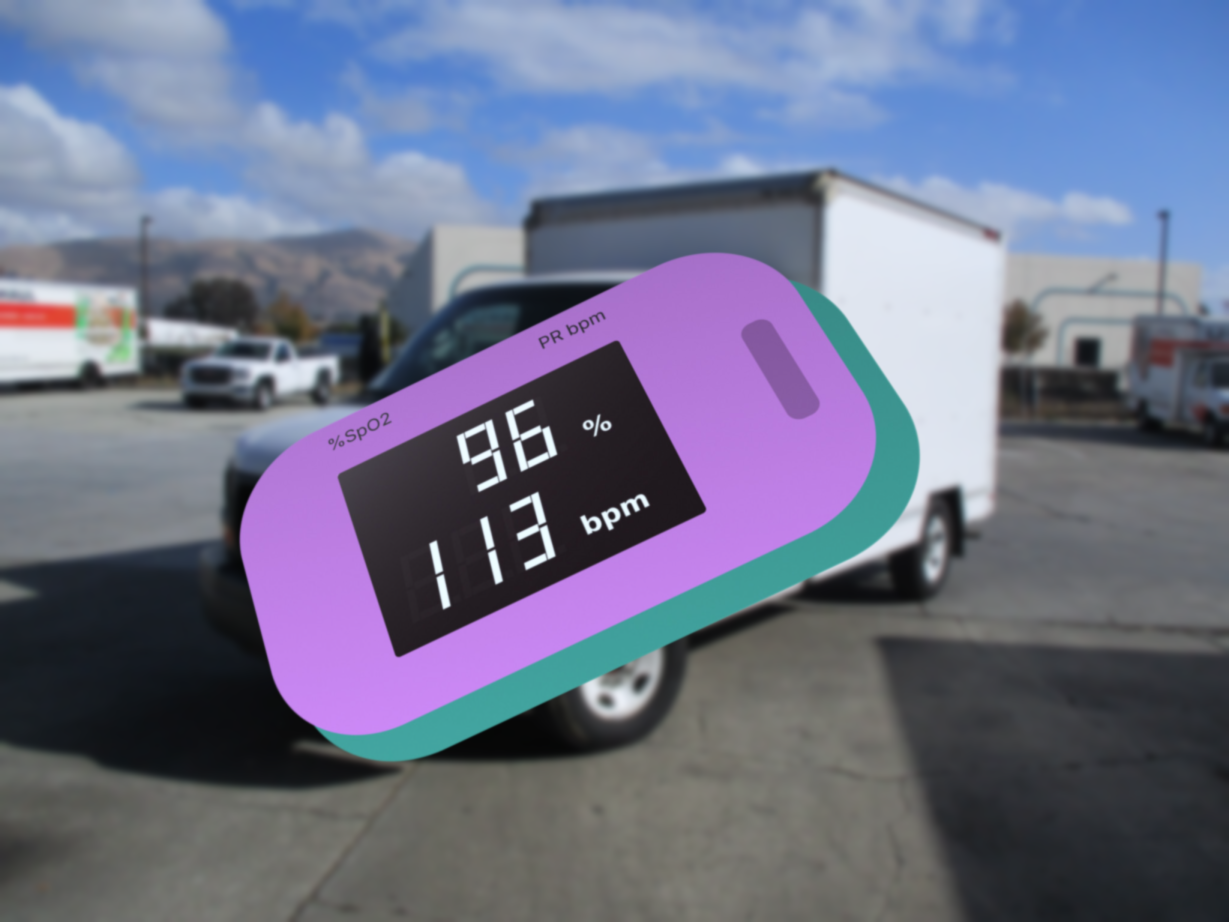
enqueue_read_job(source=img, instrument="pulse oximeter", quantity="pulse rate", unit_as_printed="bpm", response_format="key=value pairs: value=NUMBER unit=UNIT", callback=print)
value=113 unit=bpm
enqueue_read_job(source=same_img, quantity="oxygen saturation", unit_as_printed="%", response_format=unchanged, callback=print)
value=96 unit=%
